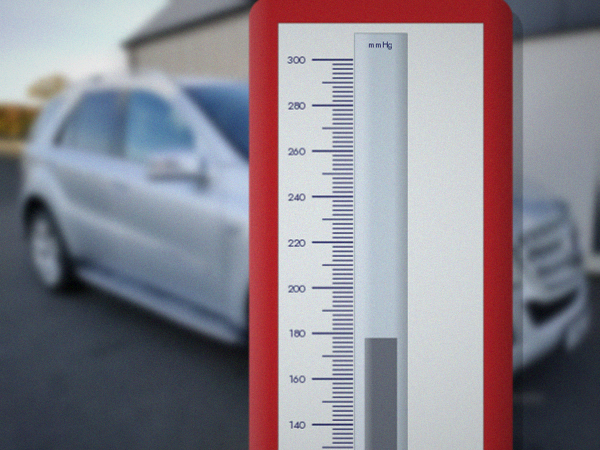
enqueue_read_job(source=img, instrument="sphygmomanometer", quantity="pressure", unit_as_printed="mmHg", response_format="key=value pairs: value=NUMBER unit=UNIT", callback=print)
value=178 unit=mmHg
